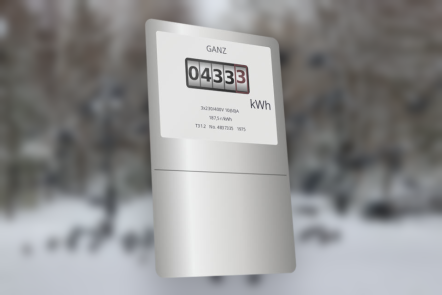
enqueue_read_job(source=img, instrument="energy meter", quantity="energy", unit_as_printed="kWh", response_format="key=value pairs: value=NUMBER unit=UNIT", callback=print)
value=433.3 unit=kWh
